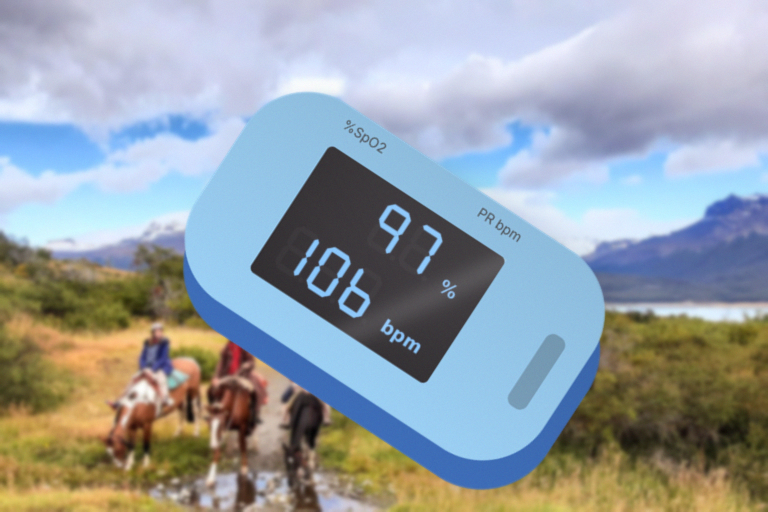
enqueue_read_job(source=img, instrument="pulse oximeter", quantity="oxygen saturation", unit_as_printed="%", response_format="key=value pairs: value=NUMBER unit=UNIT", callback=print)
value=97 unit=%
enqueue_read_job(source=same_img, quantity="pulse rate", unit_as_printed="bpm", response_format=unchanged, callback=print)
value=106 unit=bpm
